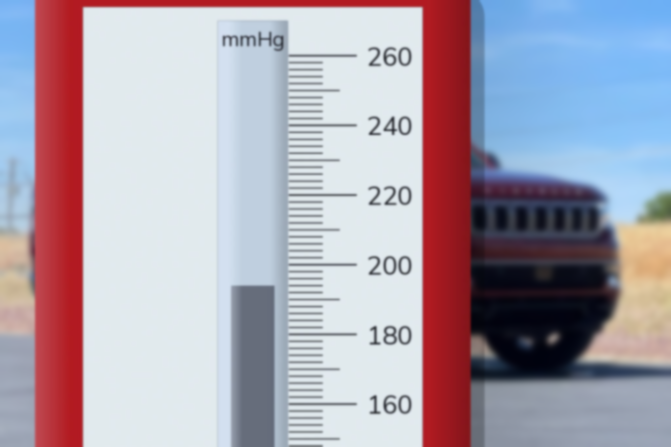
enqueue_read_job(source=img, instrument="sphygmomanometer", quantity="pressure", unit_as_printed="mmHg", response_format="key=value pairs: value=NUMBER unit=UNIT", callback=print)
value=194 unit=mmHg
